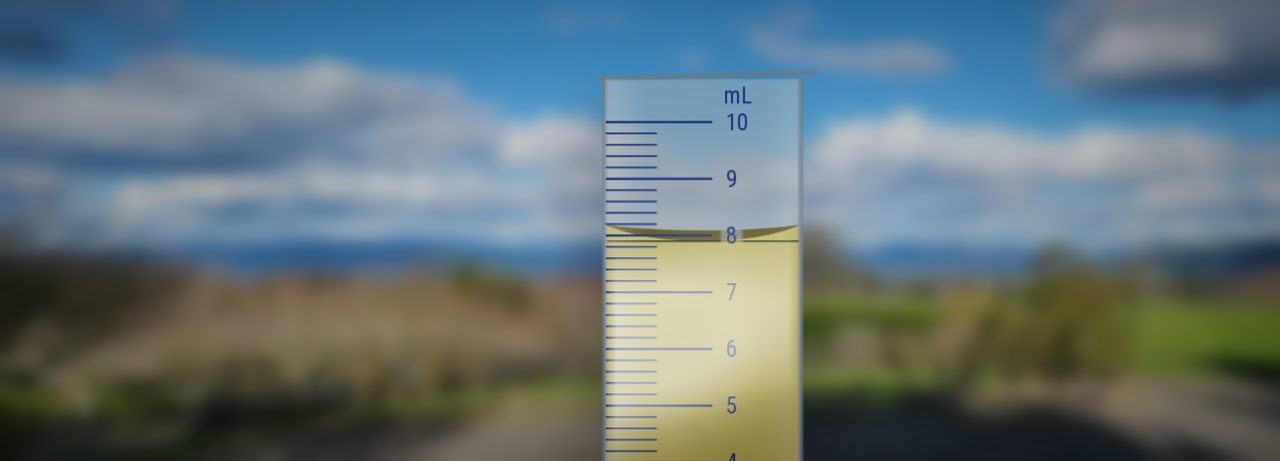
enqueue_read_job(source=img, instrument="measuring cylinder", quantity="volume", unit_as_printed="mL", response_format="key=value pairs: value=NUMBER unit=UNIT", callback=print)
value=7.9 unit=mL
